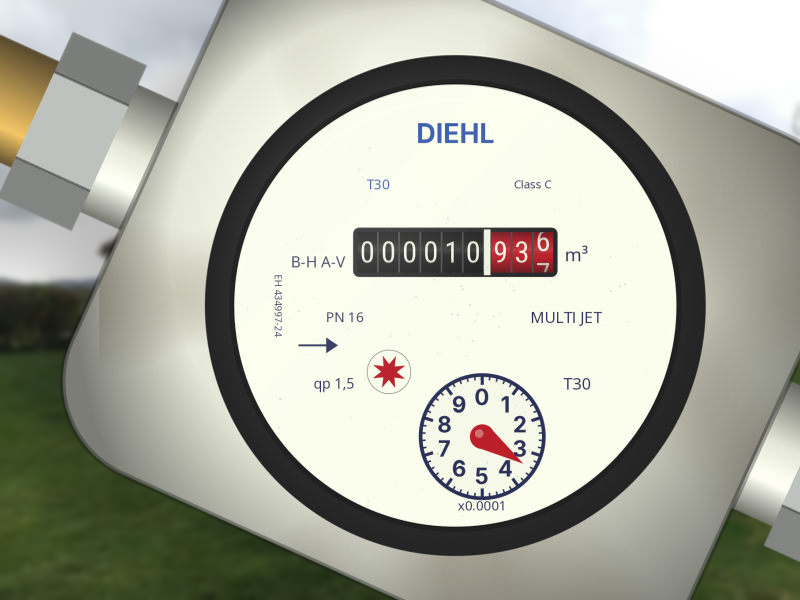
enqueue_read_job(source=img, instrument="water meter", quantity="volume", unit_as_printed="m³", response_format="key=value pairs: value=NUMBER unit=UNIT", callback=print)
value=10.9363 unit=m³
